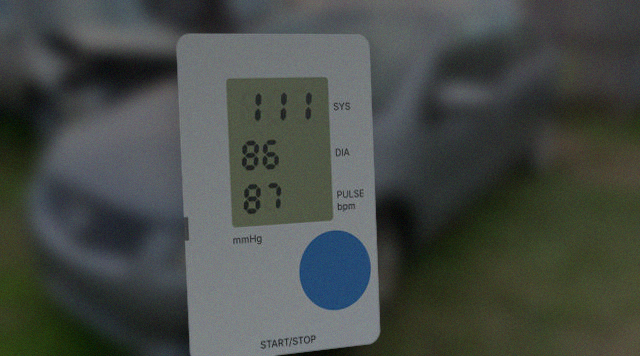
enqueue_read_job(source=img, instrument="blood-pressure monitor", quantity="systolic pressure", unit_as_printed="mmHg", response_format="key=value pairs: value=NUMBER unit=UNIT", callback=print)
value=111 unit=mmHg
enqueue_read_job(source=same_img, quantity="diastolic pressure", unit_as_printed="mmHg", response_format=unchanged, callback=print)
value=86 unit=mmHg
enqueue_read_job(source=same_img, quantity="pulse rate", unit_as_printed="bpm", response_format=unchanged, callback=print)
value=87 unit=bpm
